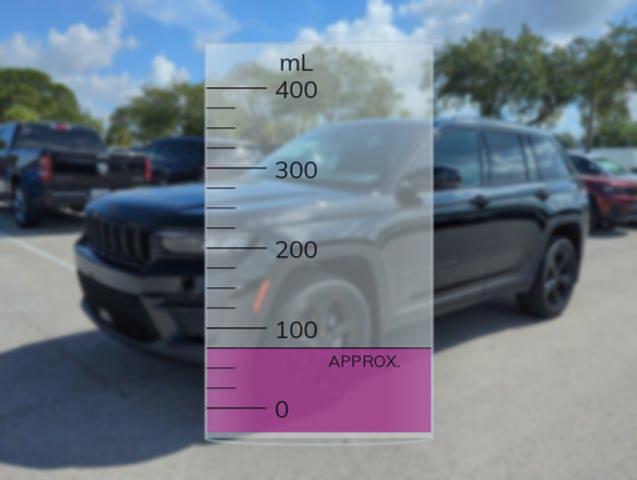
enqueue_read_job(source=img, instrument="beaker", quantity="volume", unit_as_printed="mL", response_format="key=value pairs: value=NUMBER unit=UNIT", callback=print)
value=75 unit=mL
